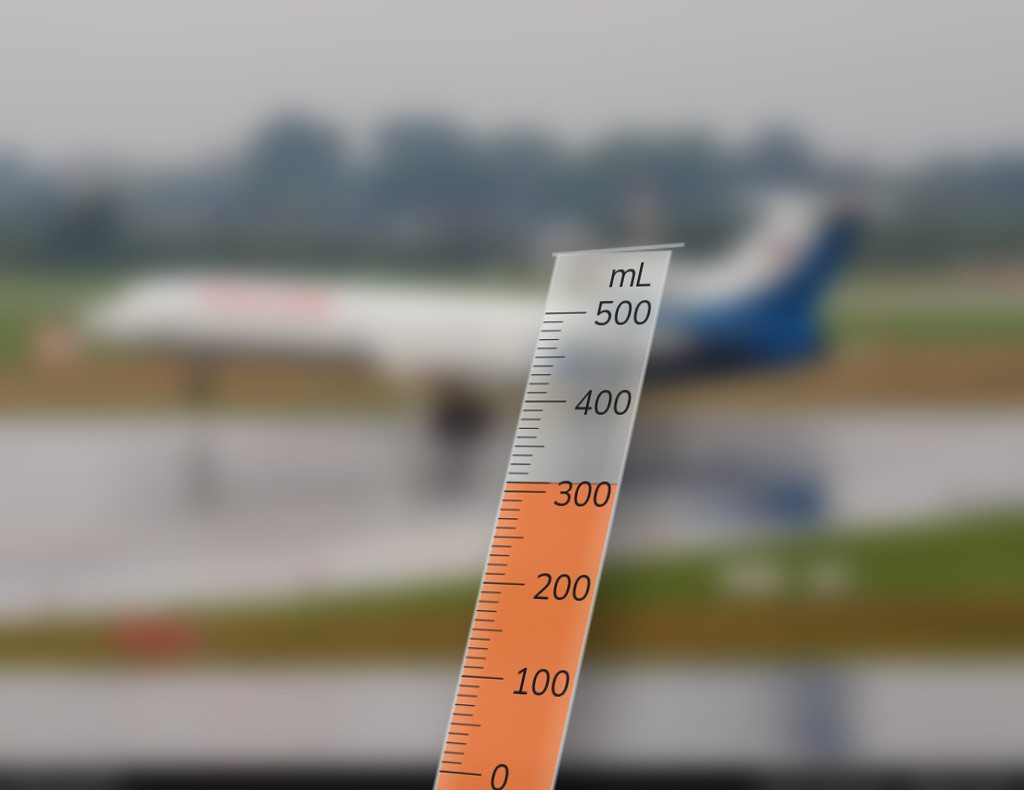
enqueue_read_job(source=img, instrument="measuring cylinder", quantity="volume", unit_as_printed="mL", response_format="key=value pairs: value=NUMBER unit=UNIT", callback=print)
value=310 unit=mL
